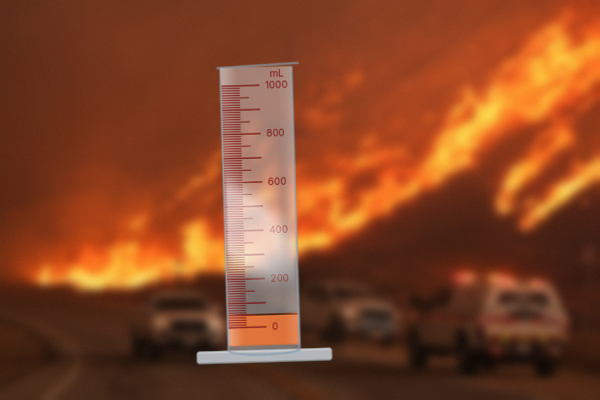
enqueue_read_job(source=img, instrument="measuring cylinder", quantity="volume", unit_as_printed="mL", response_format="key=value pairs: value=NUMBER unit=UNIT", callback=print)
value=50 unit=mL
